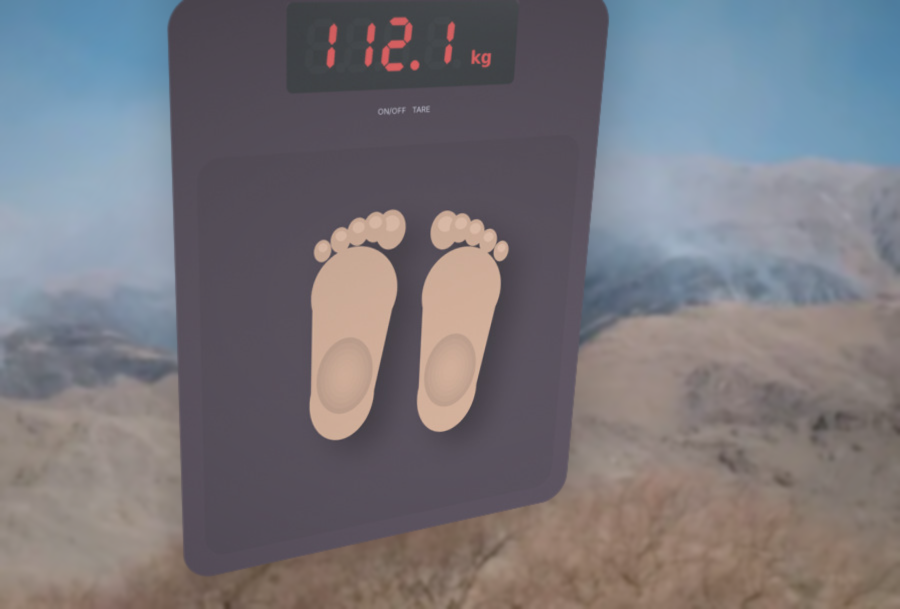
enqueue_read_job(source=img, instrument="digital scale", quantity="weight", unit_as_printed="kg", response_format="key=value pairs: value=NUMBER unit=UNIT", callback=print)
value=112.1 unit=kg
